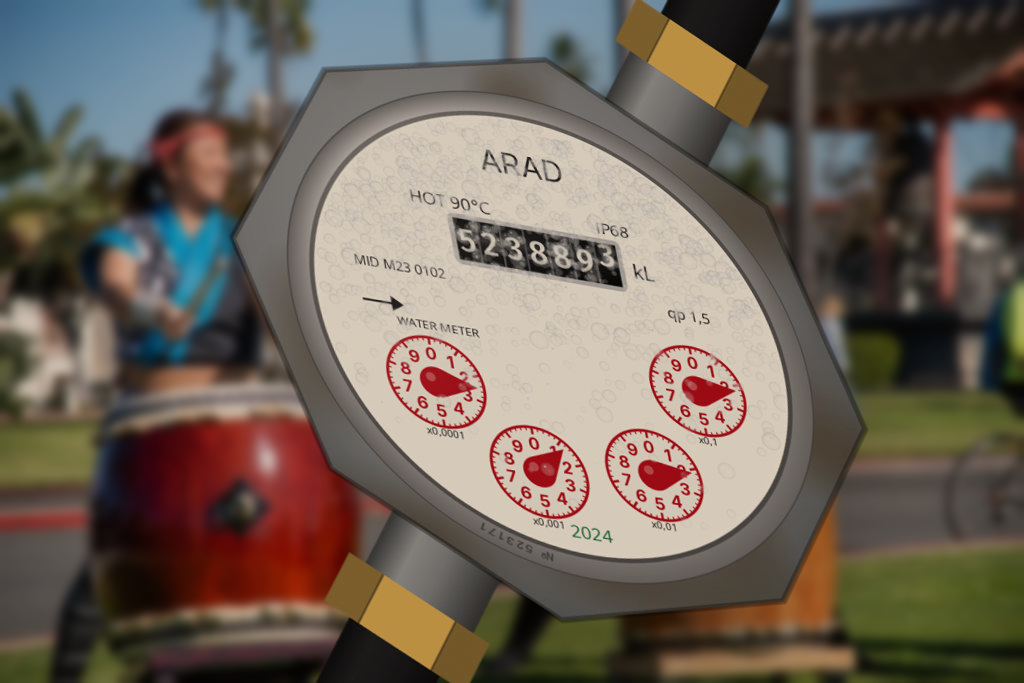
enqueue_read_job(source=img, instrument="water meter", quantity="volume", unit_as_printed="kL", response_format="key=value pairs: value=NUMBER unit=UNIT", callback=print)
value=5238893.2212 unit=kL
